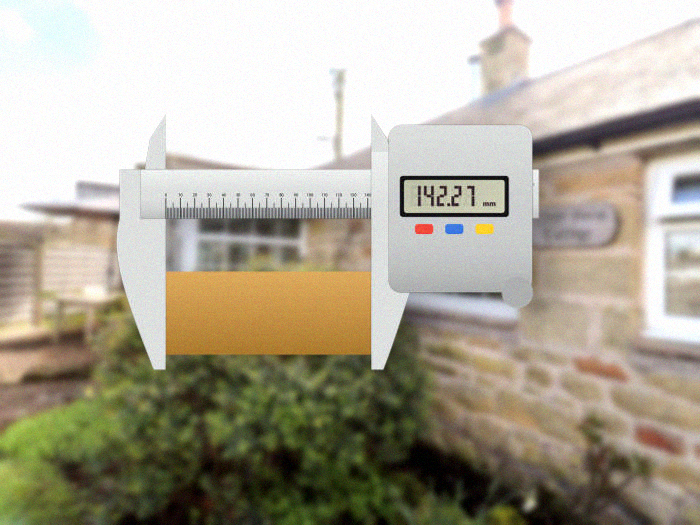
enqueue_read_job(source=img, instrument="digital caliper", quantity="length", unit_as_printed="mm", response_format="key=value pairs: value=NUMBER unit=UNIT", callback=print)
value=142.27 unit=mm
